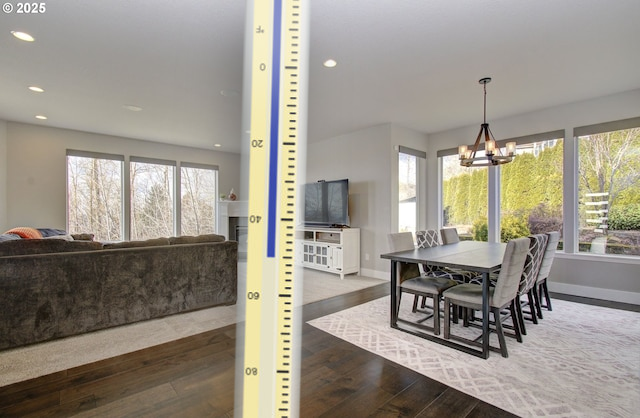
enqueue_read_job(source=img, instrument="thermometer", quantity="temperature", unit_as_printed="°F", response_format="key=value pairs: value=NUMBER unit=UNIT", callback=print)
value=50 unit=°F
